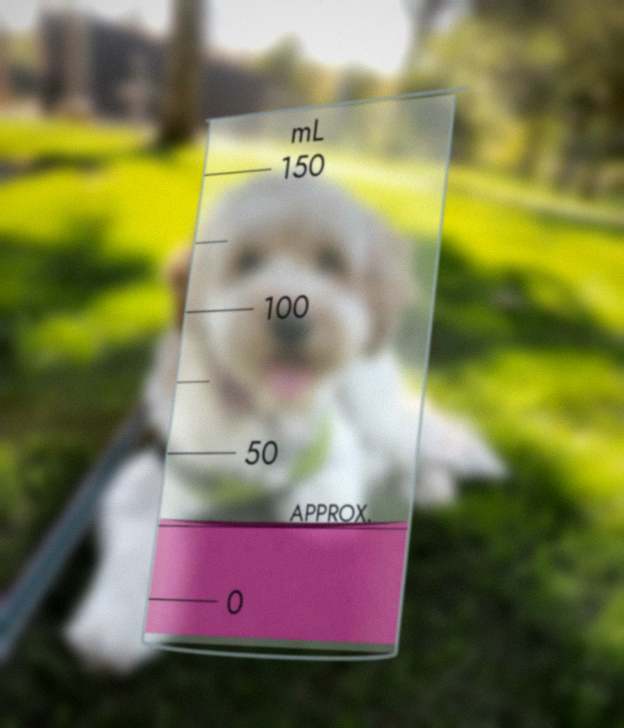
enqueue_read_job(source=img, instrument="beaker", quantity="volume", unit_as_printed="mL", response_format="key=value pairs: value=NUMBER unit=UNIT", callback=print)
value=25 unit=mL
